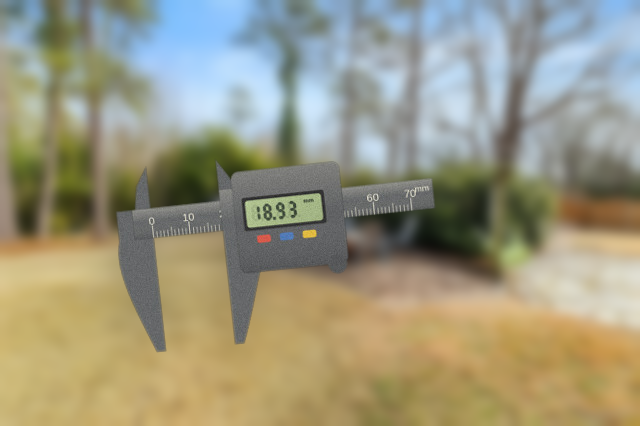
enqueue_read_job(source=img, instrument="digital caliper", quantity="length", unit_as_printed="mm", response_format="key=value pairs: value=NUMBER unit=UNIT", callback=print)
value=18.93 unit=mm
